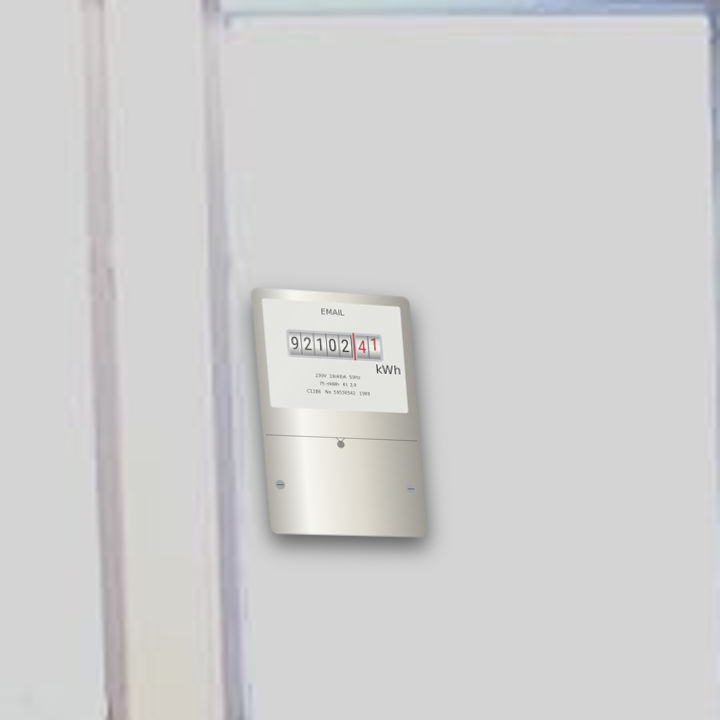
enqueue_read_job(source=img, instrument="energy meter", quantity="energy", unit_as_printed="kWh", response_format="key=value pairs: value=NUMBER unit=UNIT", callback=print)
value=92102.41 unit=kWh
